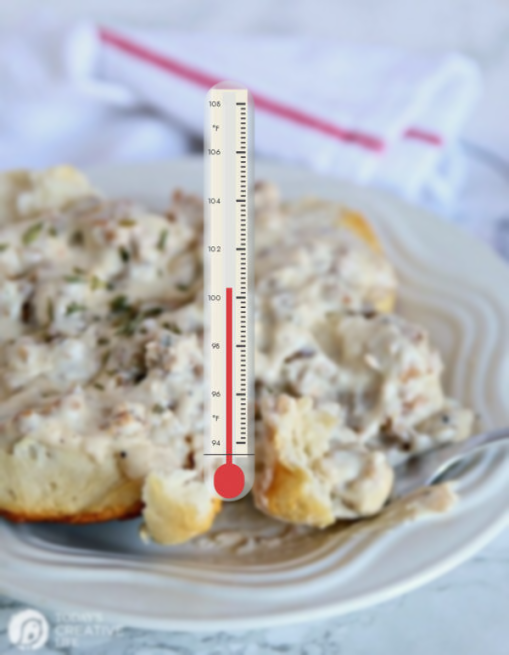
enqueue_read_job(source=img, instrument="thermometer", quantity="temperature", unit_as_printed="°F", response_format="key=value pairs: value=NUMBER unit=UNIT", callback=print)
value=100.4 unit=°F
